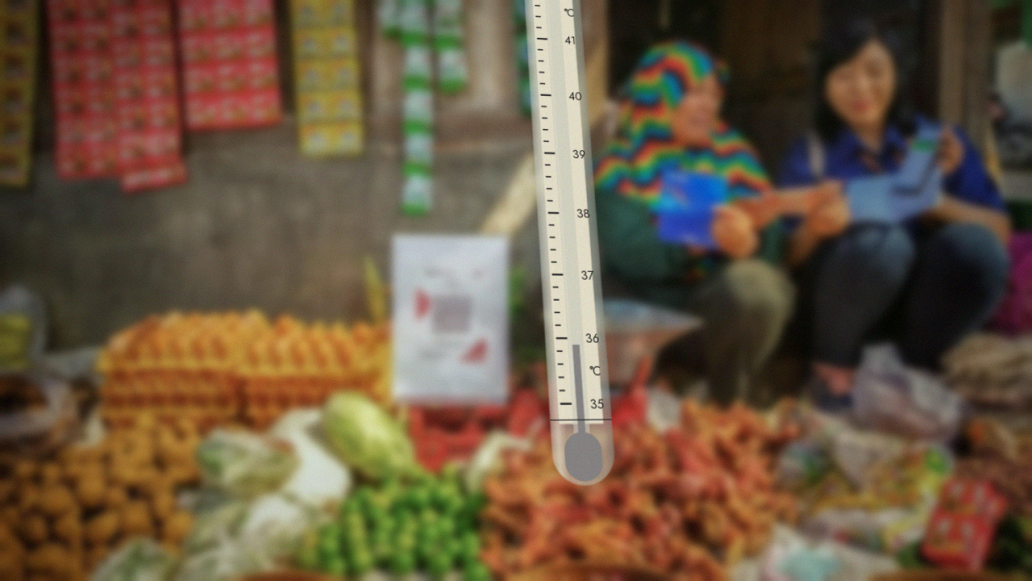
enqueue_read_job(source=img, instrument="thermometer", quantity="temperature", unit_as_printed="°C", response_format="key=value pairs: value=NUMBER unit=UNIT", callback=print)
value=35.9 unit=°C
